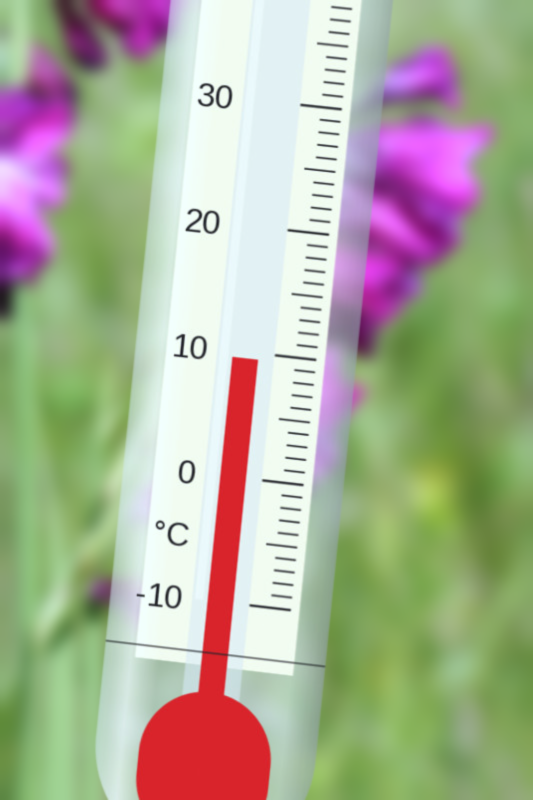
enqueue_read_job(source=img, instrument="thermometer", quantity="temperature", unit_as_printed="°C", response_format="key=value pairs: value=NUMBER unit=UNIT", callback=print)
value=9.5 unit=°C
